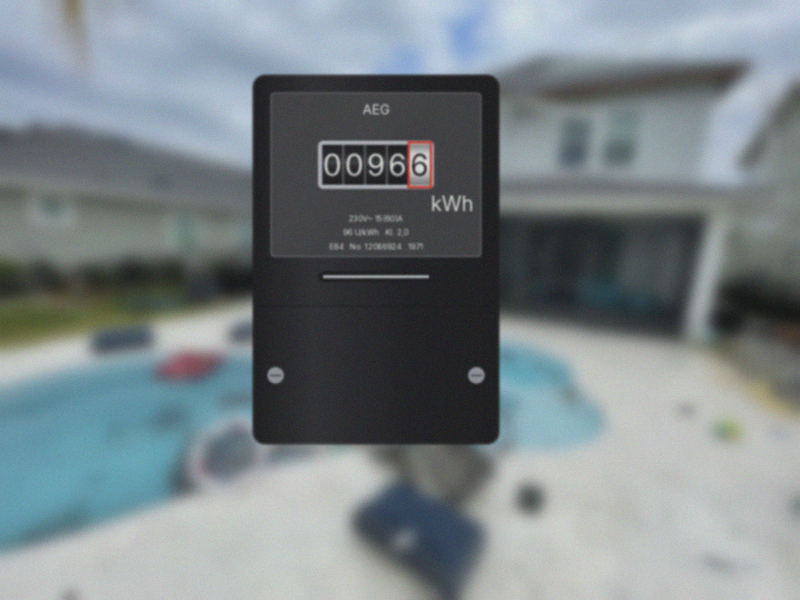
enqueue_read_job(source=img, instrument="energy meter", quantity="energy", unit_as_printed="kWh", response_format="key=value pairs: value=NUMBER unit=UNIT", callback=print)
value=96.6 unit=kWh
